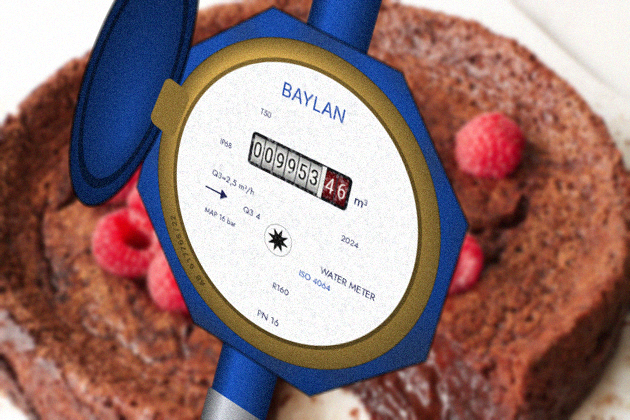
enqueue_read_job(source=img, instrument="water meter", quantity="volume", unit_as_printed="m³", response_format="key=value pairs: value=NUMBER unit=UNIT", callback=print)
value=9953.46 unit=m³
